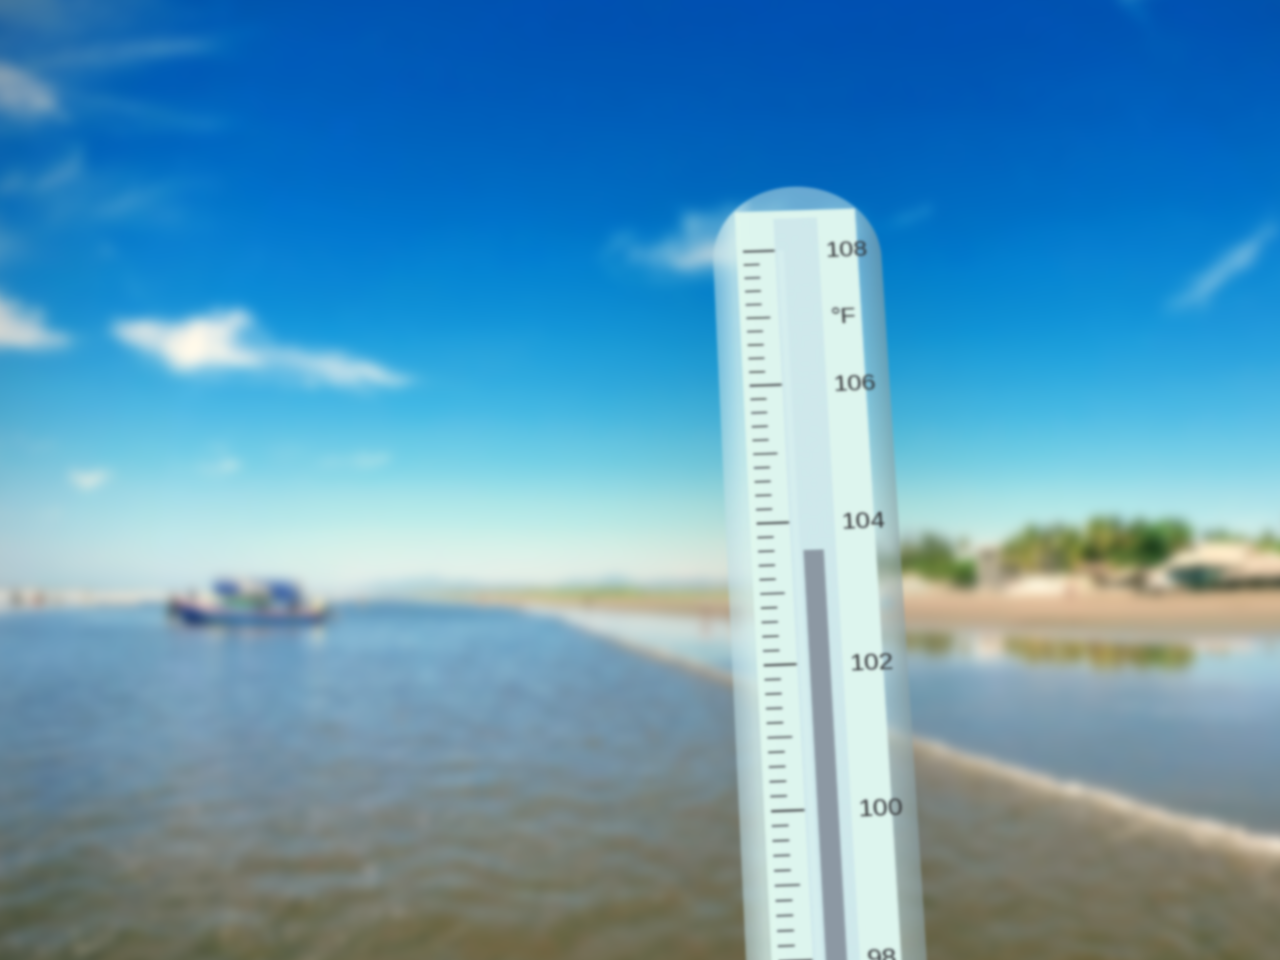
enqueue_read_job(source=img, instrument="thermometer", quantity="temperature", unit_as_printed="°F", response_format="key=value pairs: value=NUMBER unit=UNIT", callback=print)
value=103.6 unit=°F
